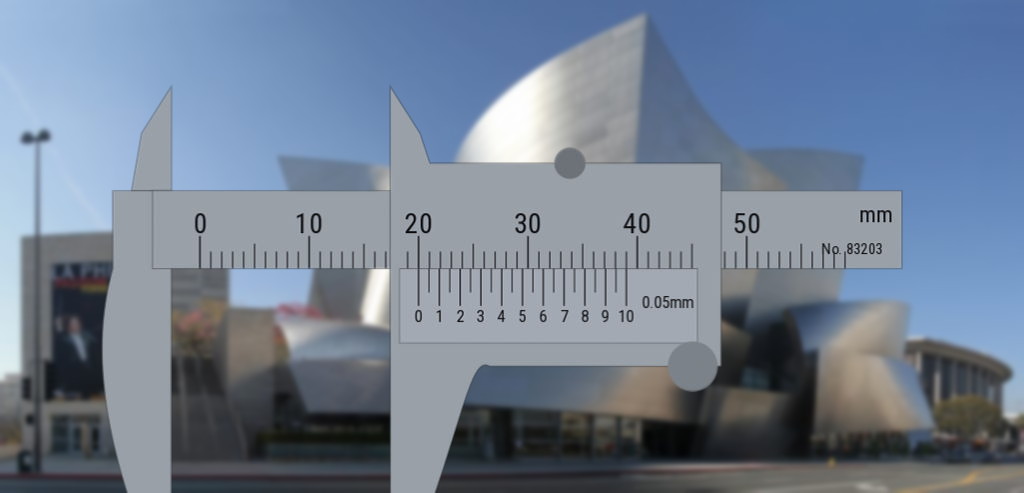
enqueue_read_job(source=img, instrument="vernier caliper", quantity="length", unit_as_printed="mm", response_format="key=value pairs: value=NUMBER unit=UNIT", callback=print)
value=20.0 unit=mm
